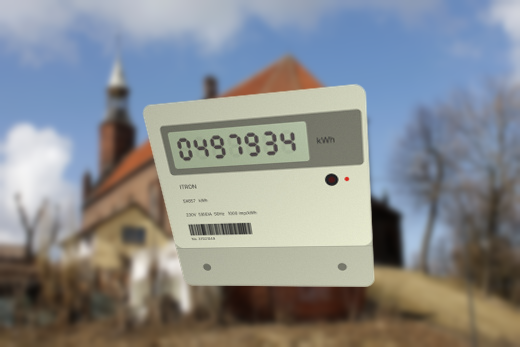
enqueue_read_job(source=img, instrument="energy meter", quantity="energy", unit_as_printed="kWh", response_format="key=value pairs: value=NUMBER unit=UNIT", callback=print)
value=497934 unit=kWh
